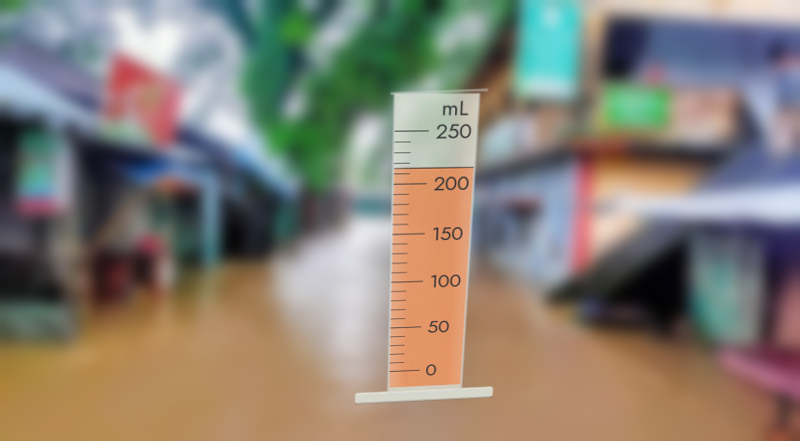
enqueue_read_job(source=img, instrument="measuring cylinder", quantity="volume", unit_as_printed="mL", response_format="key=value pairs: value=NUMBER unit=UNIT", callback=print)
value=215 unit=mL
